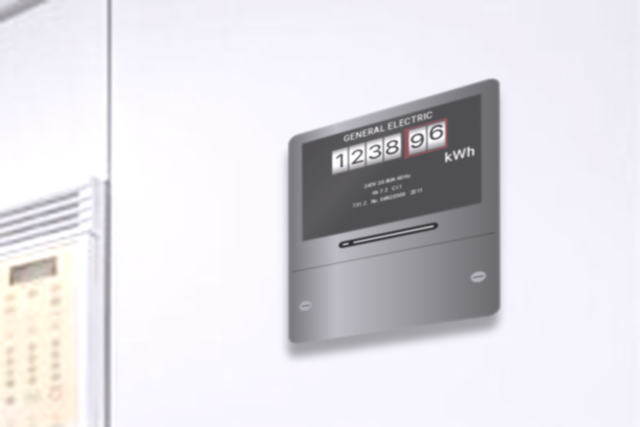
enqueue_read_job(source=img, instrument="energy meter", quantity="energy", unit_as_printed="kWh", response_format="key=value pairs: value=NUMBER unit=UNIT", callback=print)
value=1238.96 unit=kWh
